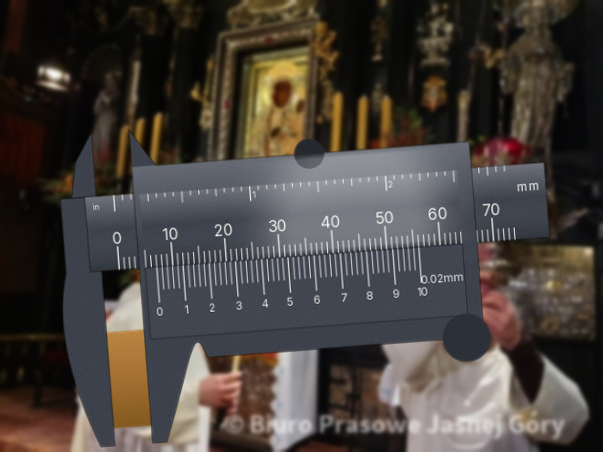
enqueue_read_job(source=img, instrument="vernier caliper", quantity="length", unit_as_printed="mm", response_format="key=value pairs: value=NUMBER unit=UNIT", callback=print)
value=7.0 unit=mm
